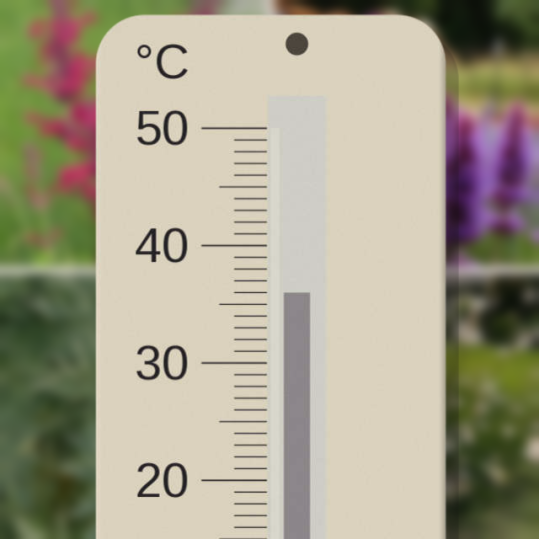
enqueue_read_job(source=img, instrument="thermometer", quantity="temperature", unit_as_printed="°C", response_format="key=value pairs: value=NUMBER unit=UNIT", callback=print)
value=36 unit=°C
